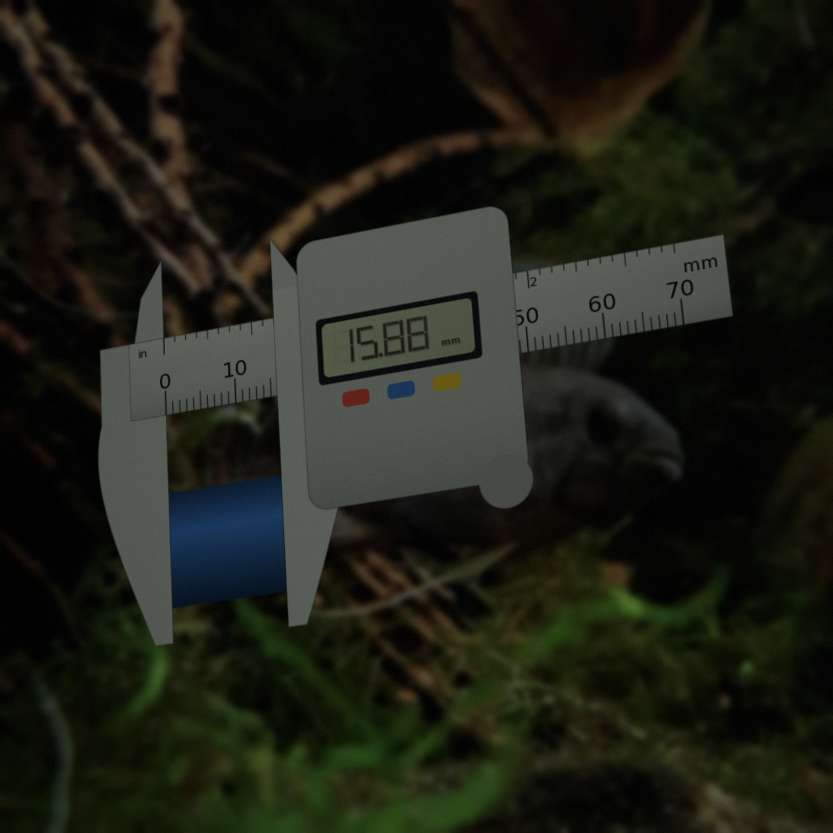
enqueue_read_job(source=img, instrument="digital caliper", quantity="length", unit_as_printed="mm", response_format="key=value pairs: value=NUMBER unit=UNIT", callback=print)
value=15.88 unit=mm
